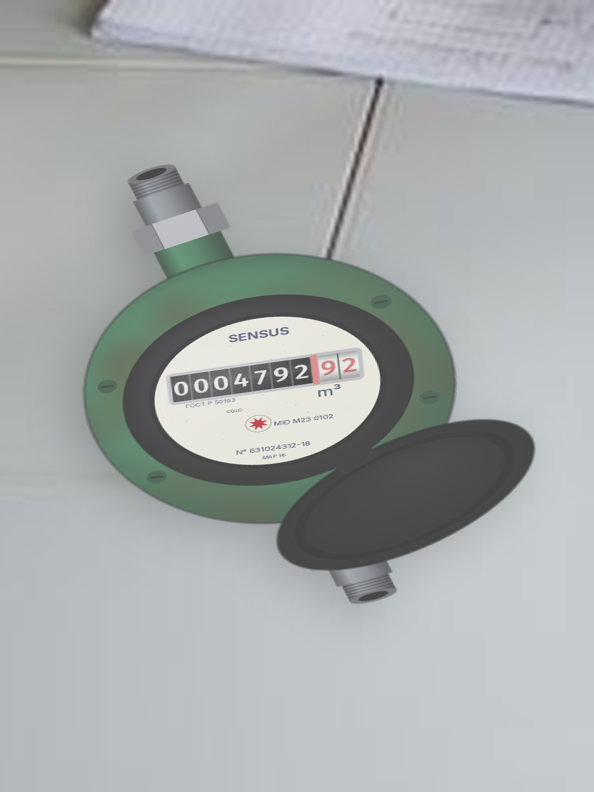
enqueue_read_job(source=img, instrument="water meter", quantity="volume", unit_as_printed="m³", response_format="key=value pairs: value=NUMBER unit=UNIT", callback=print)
value=4792.92 unit=m³
